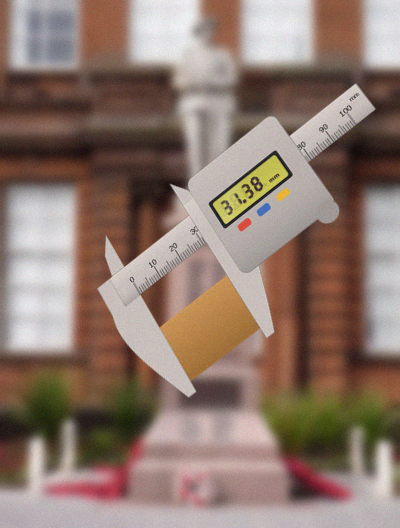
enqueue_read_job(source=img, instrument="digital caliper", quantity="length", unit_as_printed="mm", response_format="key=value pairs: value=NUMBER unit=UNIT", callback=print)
value=31.38 unit=mm
